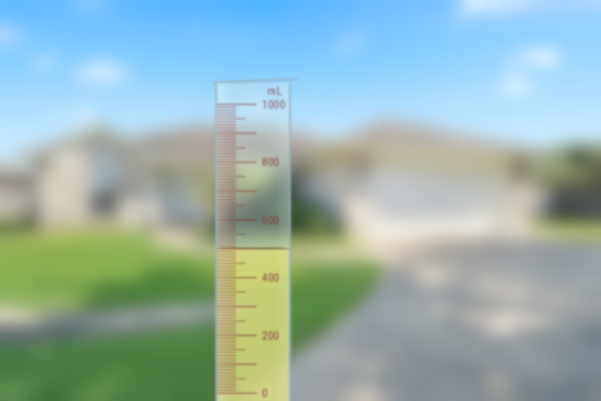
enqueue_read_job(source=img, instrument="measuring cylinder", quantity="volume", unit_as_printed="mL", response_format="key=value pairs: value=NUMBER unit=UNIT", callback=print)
value=500 unit=mL
